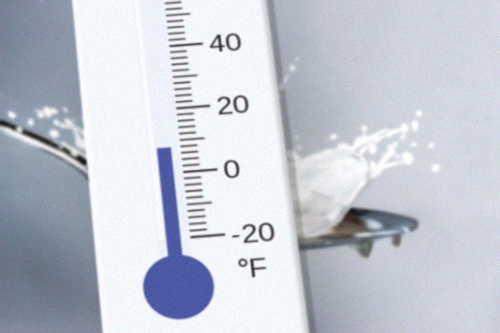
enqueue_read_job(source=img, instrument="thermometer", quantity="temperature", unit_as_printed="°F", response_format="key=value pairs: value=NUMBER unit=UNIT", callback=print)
value=8 unit=°F
